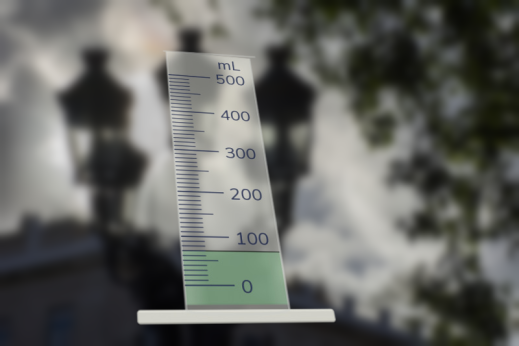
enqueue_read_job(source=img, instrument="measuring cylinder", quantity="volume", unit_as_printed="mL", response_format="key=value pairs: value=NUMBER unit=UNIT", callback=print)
value=70 unit=mL
